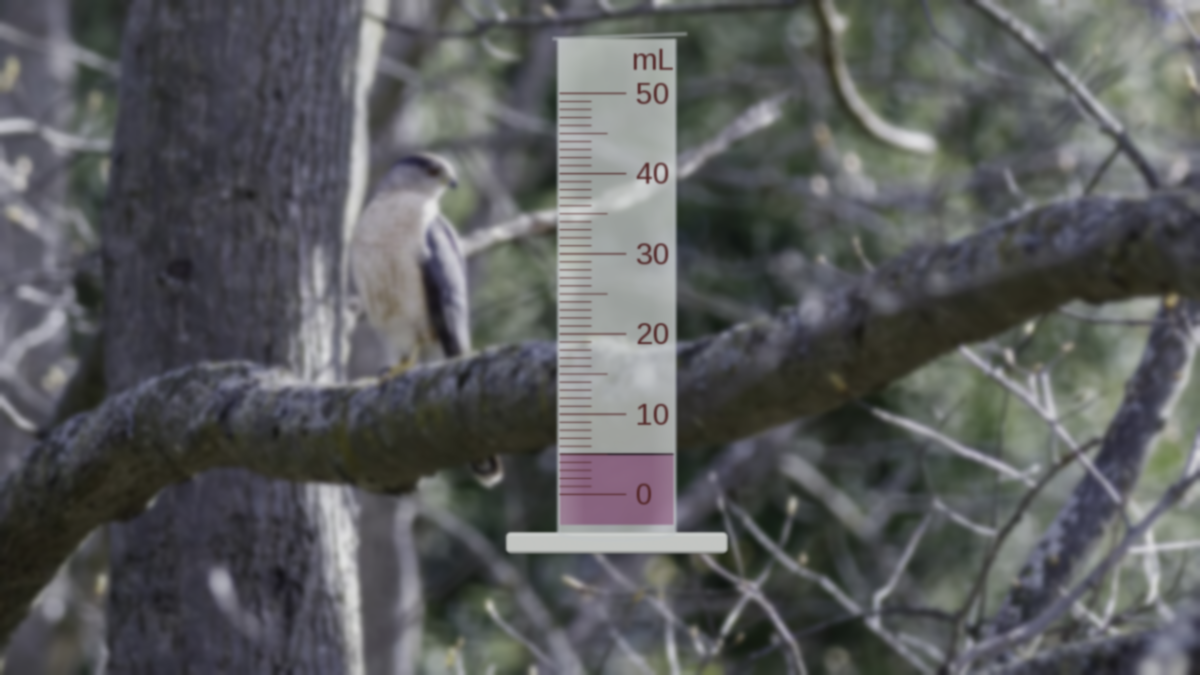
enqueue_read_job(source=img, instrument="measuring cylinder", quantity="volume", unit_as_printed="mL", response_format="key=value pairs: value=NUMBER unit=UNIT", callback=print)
value=5 unit=mL
